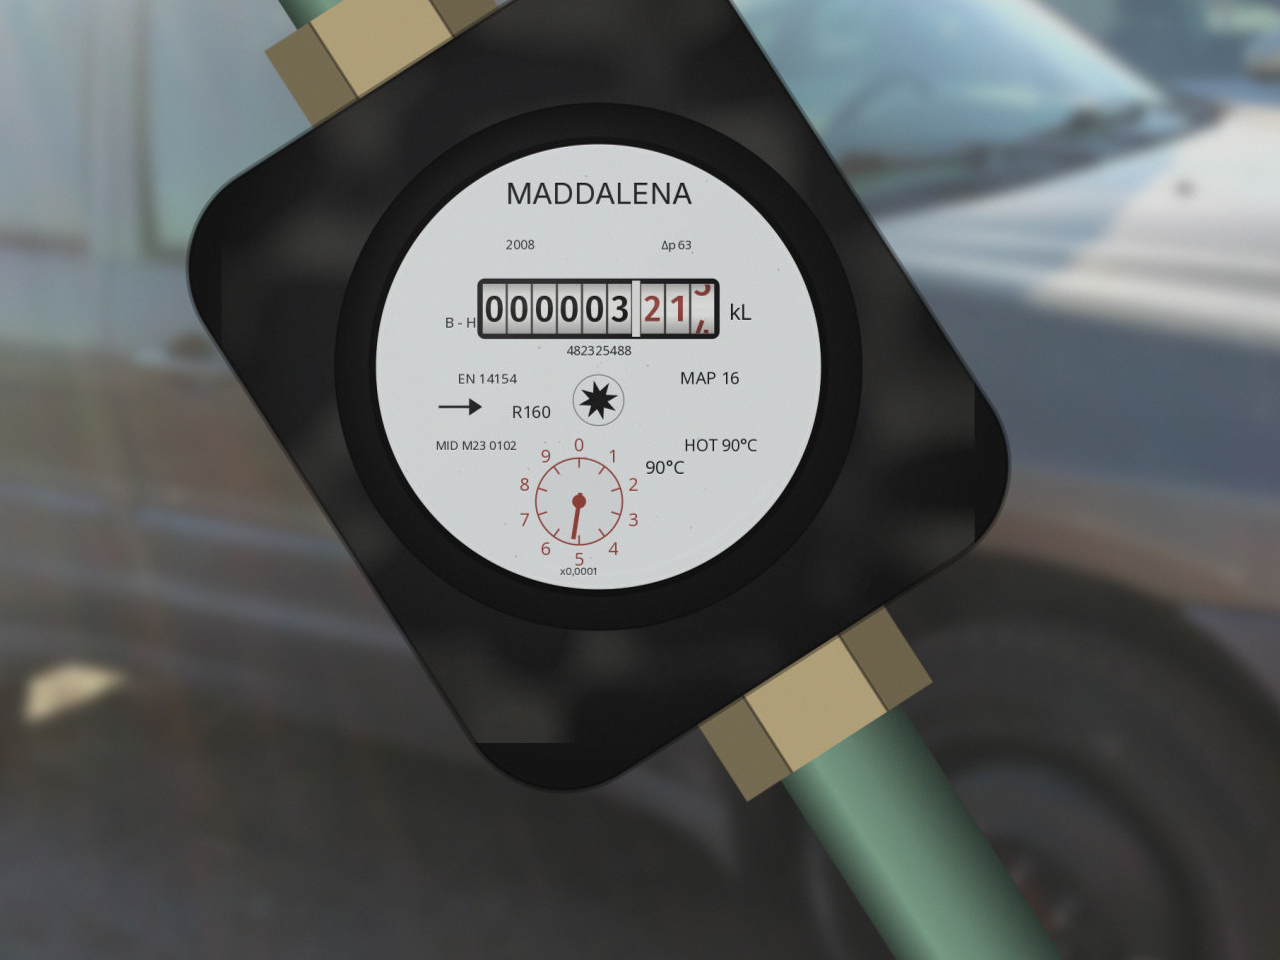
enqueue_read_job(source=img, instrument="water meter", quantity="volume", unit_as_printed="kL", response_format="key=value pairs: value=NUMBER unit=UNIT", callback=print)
value=3.2135 unit=kL
